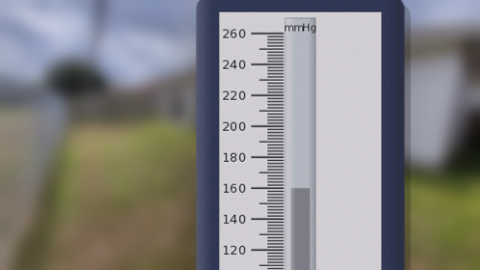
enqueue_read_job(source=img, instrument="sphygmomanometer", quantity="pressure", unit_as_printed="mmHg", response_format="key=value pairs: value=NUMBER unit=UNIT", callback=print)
value=160 unit=mmHg
